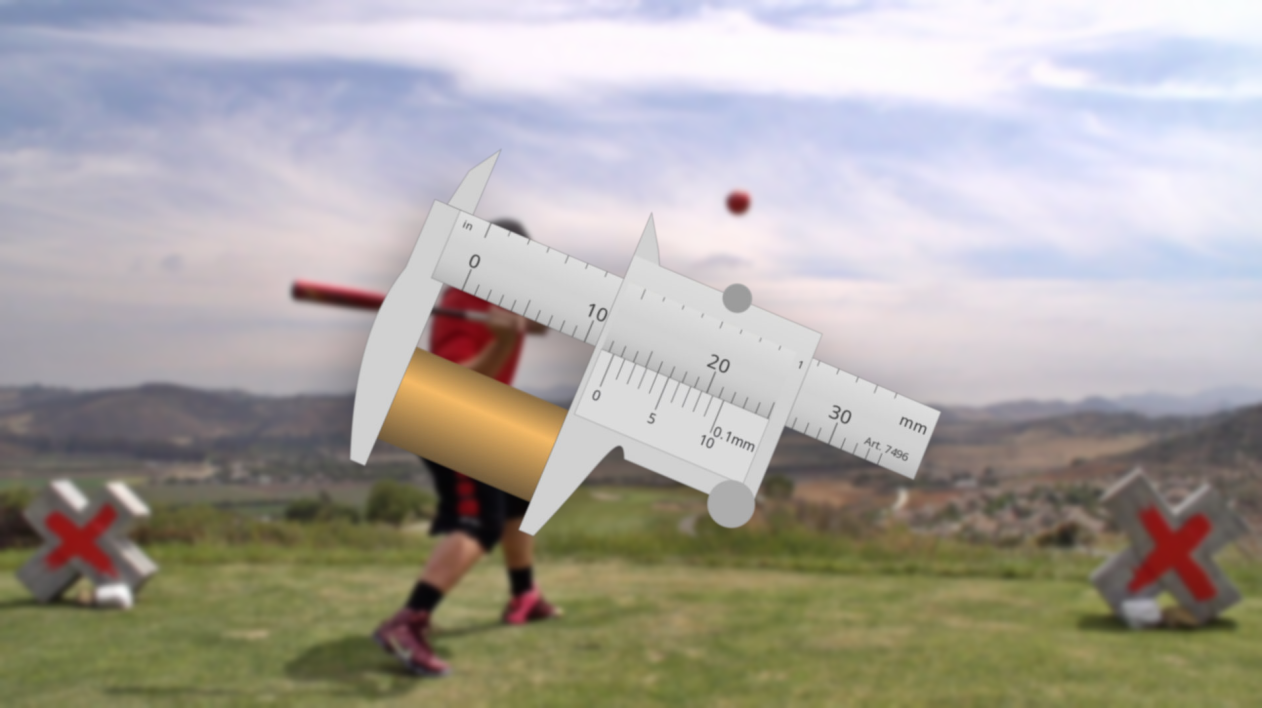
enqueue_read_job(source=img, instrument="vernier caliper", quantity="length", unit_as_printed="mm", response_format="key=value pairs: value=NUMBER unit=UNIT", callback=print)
value=12.4 unit=mm
